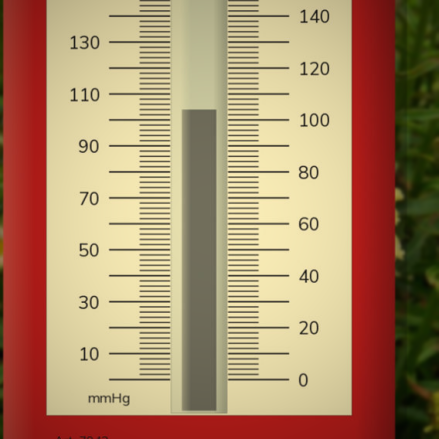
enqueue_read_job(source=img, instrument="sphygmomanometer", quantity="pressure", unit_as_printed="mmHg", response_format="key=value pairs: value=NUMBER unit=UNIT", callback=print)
value=104 unit=mmHg
